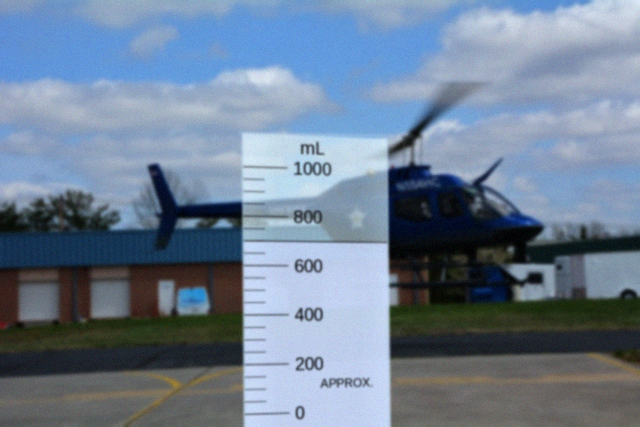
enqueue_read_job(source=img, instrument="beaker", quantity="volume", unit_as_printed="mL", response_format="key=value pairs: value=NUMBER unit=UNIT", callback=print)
value=700 unit=mL
